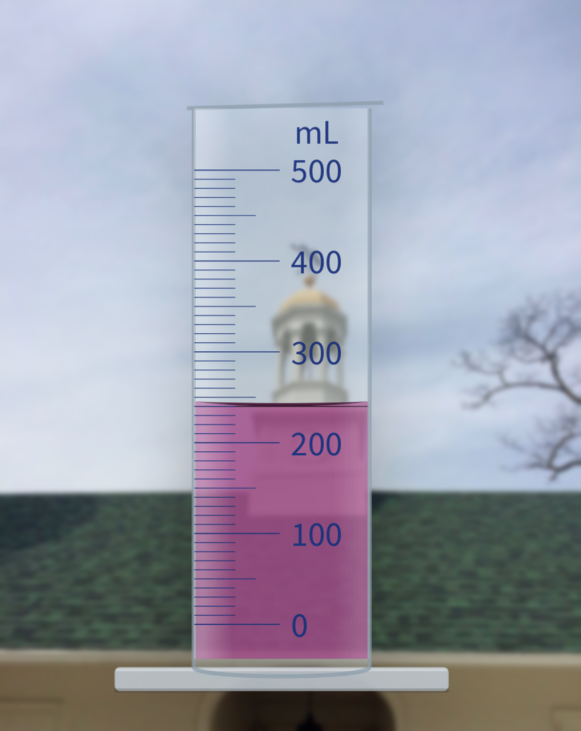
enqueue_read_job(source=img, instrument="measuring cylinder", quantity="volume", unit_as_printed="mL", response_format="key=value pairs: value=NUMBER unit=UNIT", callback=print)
value=240 unit=mL
